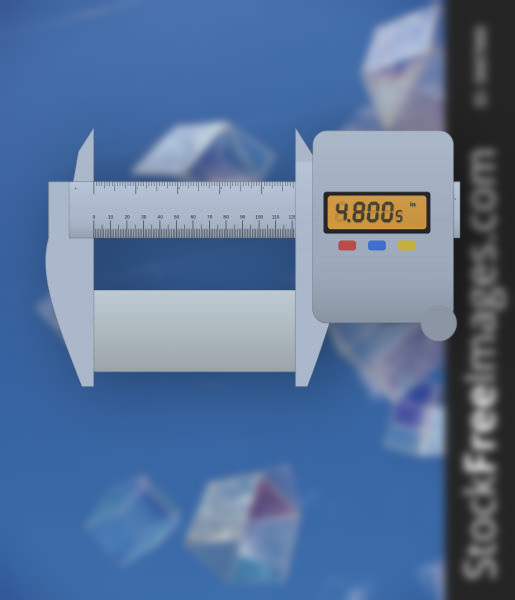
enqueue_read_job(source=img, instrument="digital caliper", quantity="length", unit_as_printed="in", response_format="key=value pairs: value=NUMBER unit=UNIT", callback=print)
value=4.8005 unit=in
